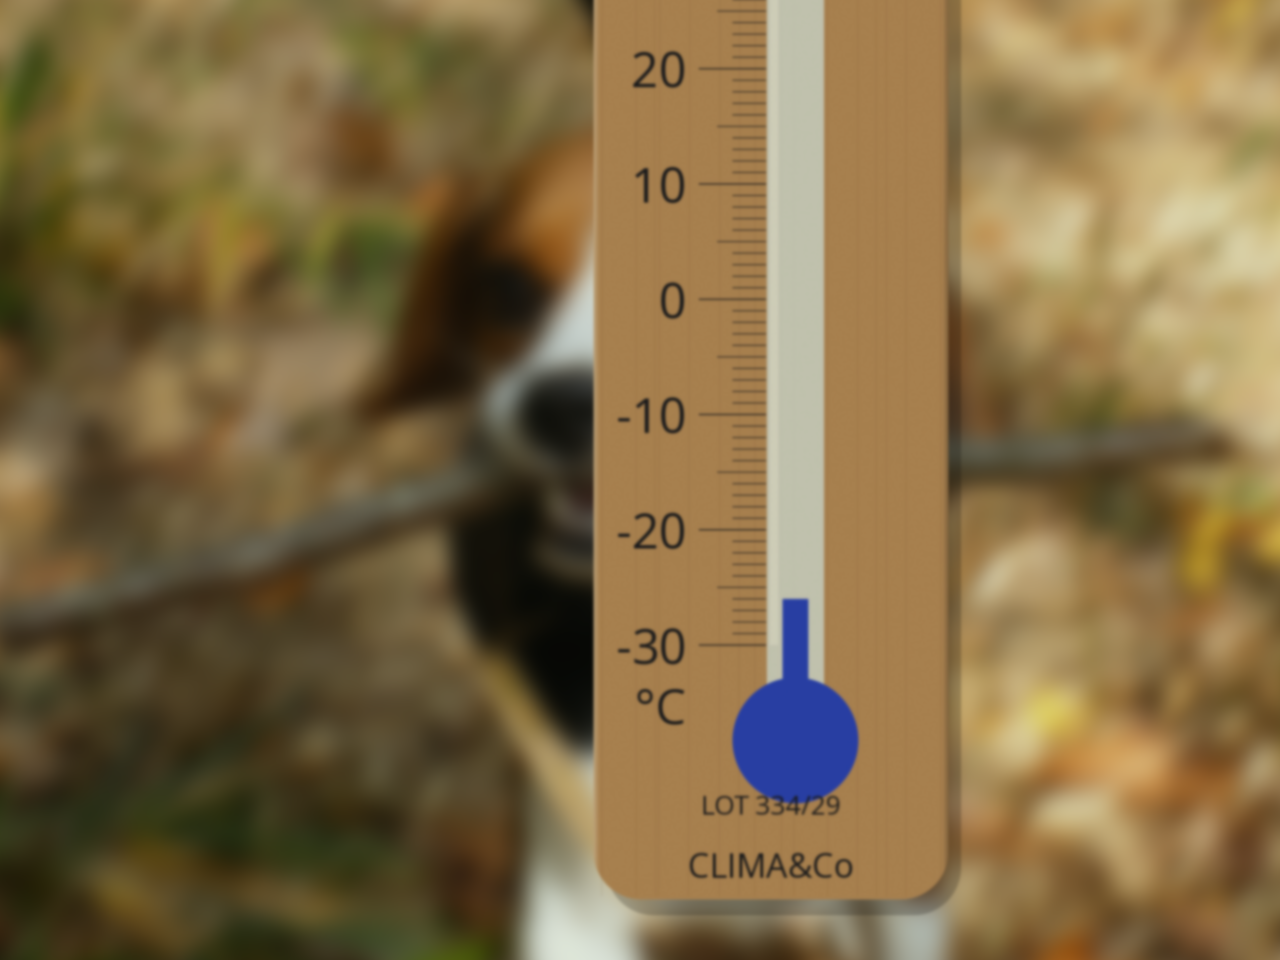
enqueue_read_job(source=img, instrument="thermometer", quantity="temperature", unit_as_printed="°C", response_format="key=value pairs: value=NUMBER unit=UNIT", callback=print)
value=-26 unit=°C
